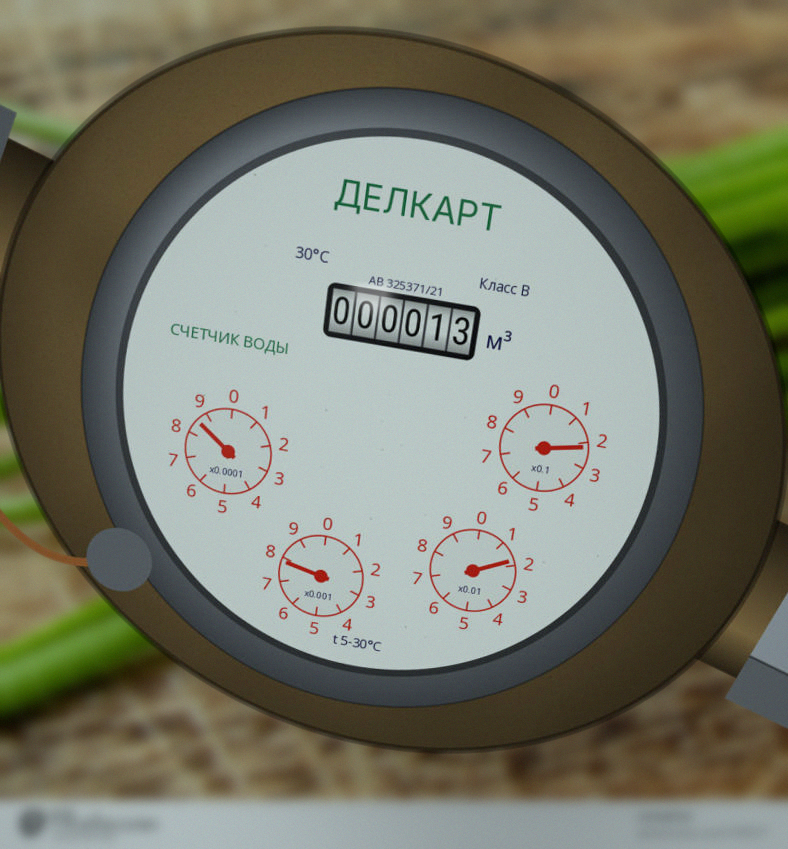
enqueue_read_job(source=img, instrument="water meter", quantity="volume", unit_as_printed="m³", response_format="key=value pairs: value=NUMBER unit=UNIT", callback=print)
value=13.2178 unit=m³
